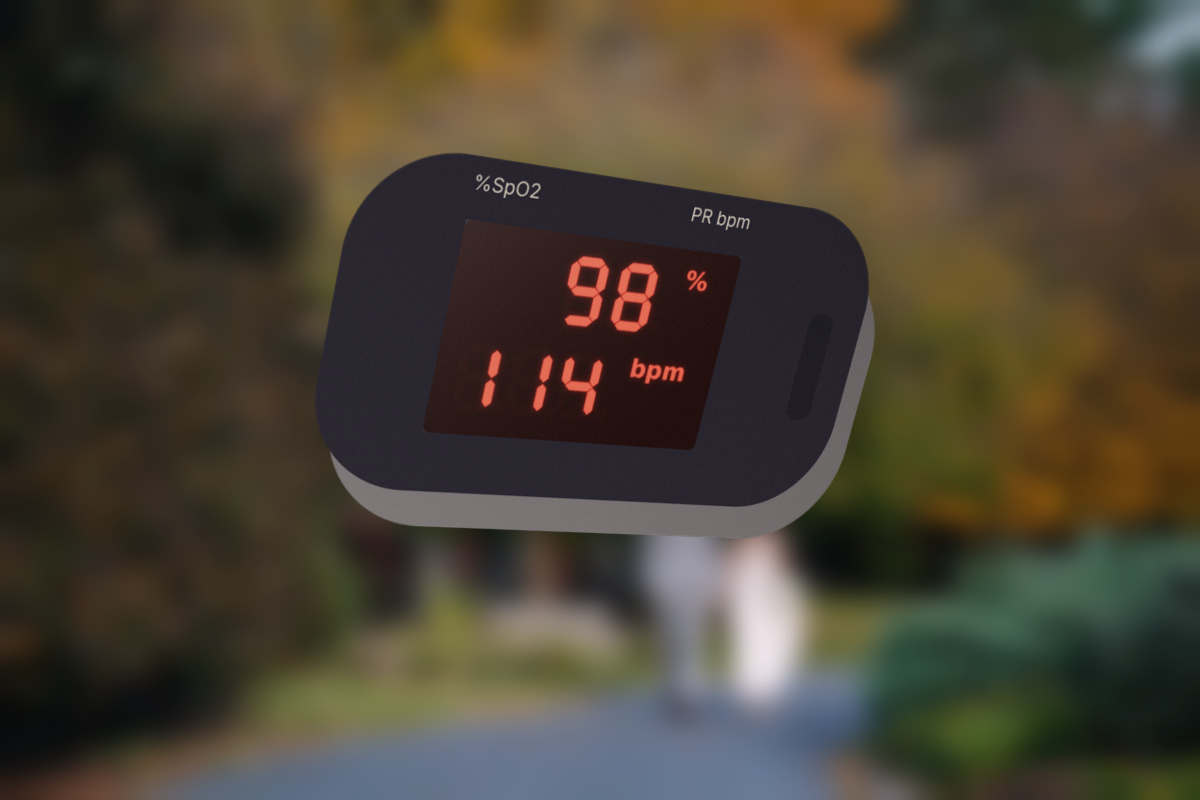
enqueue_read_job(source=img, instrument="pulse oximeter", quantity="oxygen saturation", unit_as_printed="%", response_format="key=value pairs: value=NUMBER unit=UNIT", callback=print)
value=98 unit=%
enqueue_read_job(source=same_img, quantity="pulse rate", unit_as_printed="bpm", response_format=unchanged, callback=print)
value=114 unit=bpm
